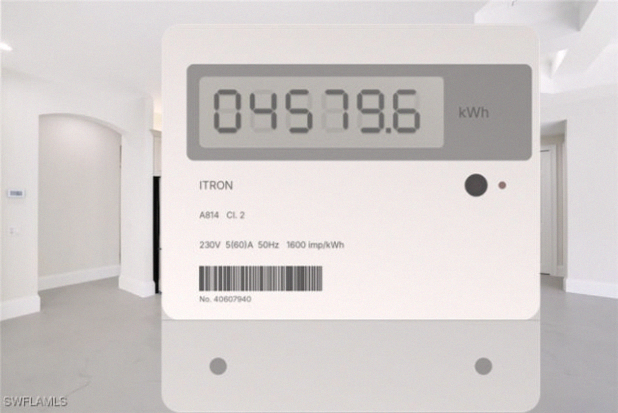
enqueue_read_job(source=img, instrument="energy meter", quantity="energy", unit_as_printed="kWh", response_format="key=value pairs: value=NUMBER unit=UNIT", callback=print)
value=4579.6 unit=kWh
